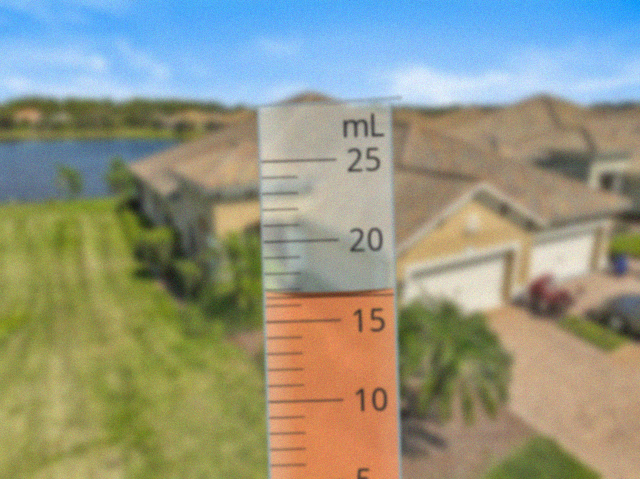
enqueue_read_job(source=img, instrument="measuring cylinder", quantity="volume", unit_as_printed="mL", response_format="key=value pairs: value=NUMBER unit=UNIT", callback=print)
value=16.5 unit=mL
